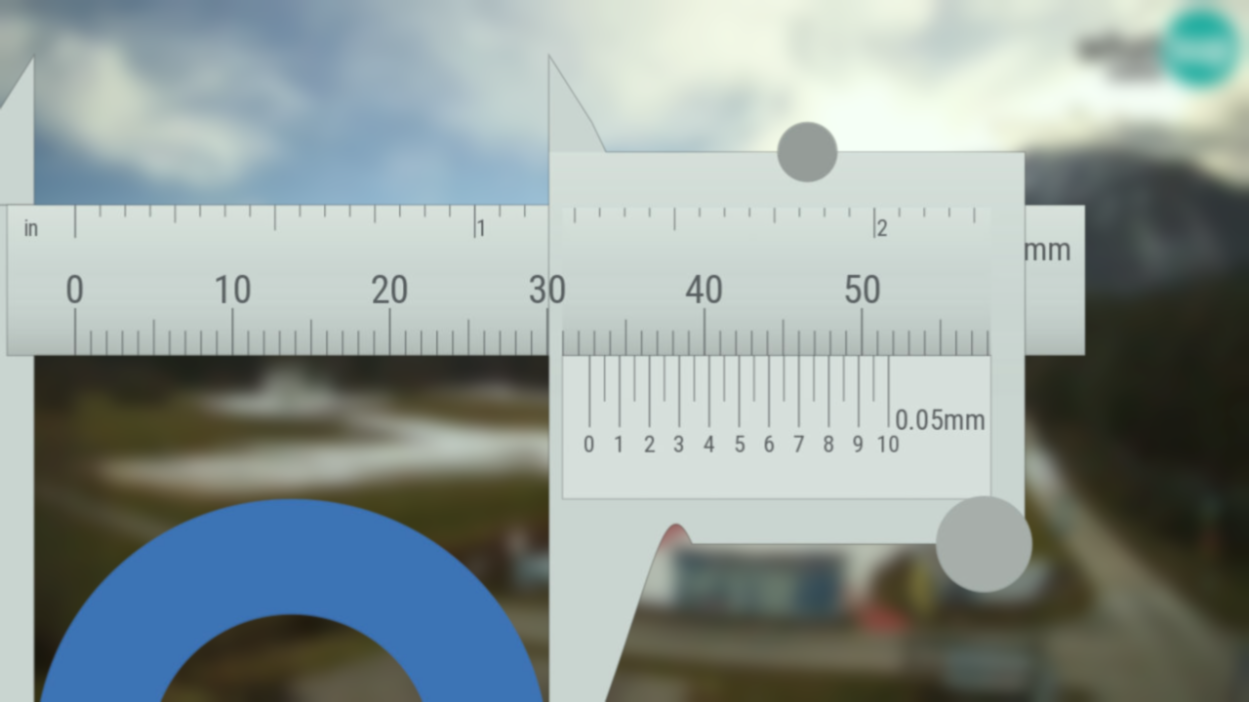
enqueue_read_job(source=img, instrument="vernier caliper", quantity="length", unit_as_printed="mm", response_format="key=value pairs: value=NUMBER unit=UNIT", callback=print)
value=32.7 unit=mm
